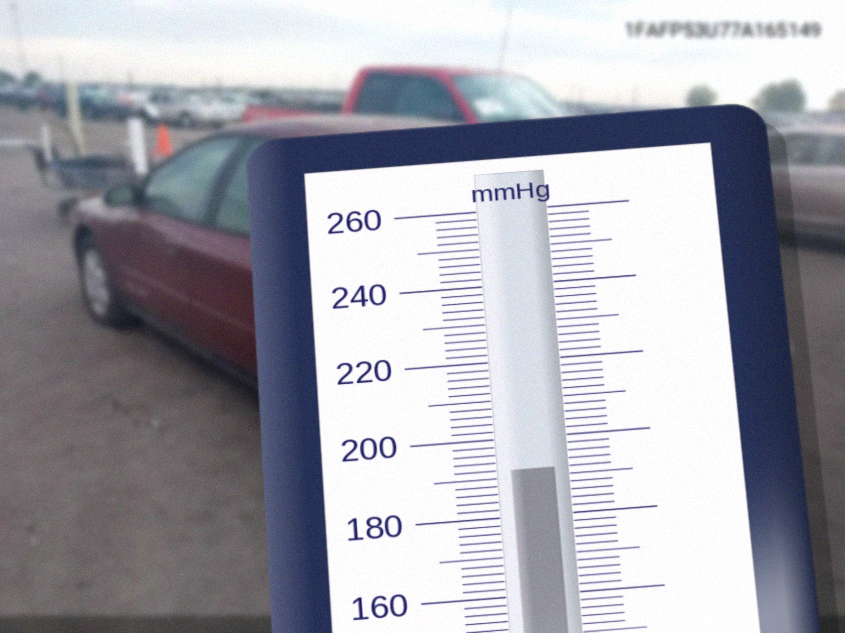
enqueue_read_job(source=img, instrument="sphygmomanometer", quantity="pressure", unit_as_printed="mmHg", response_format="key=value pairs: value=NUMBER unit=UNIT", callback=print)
value=192 unit=mmHg
